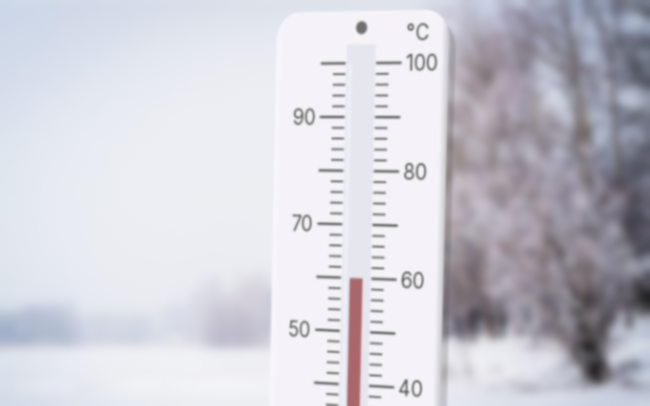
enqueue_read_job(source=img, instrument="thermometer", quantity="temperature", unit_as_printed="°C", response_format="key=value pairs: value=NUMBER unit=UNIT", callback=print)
value=60 unit=°C
